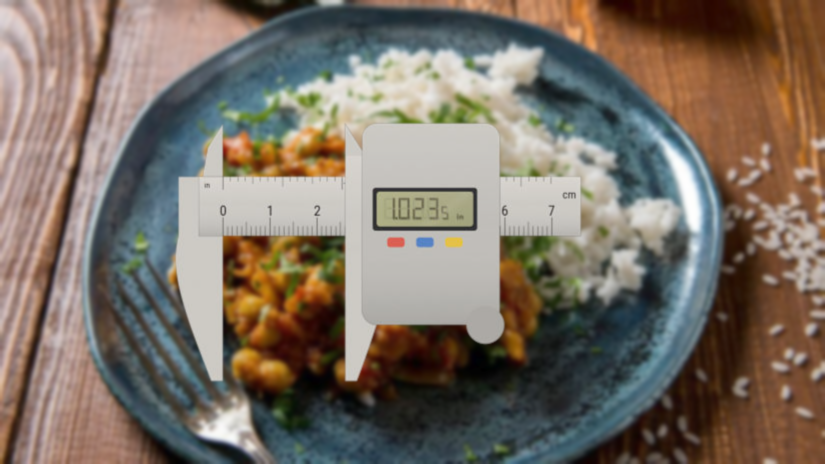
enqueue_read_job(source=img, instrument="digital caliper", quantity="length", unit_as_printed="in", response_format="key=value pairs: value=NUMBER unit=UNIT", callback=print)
value=1.0235 unit=in
